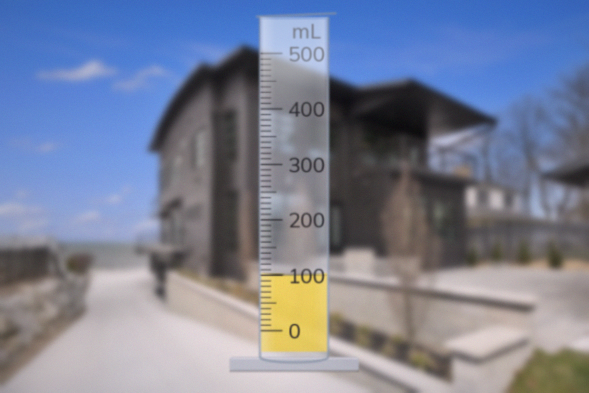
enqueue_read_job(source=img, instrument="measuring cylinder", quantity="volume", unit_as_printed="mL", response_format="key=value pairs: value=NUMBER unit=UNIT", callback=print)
value=100 unit=mL
